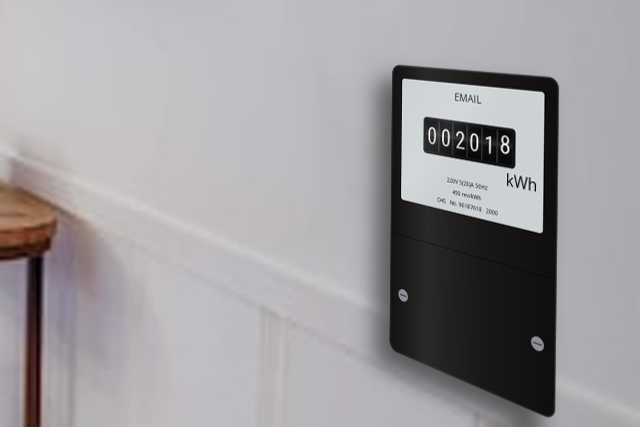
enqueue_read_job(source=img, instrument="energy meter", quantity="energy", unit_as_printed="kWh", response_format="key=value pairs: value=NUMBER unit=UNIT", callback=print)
value=2018 unit=kWh
